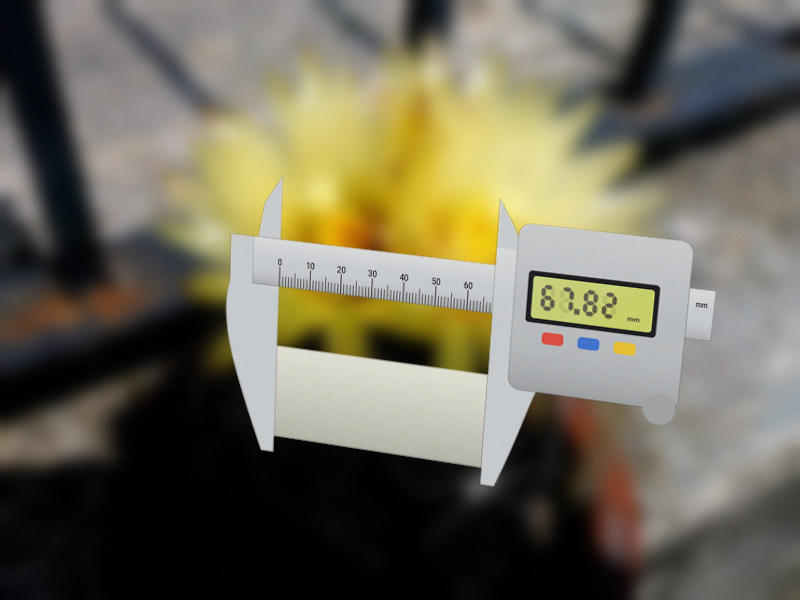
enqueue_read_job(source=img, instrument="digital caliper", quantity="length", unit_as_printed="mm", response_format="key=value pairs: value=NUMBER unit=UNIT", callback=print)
value=67.82 unit=mm
